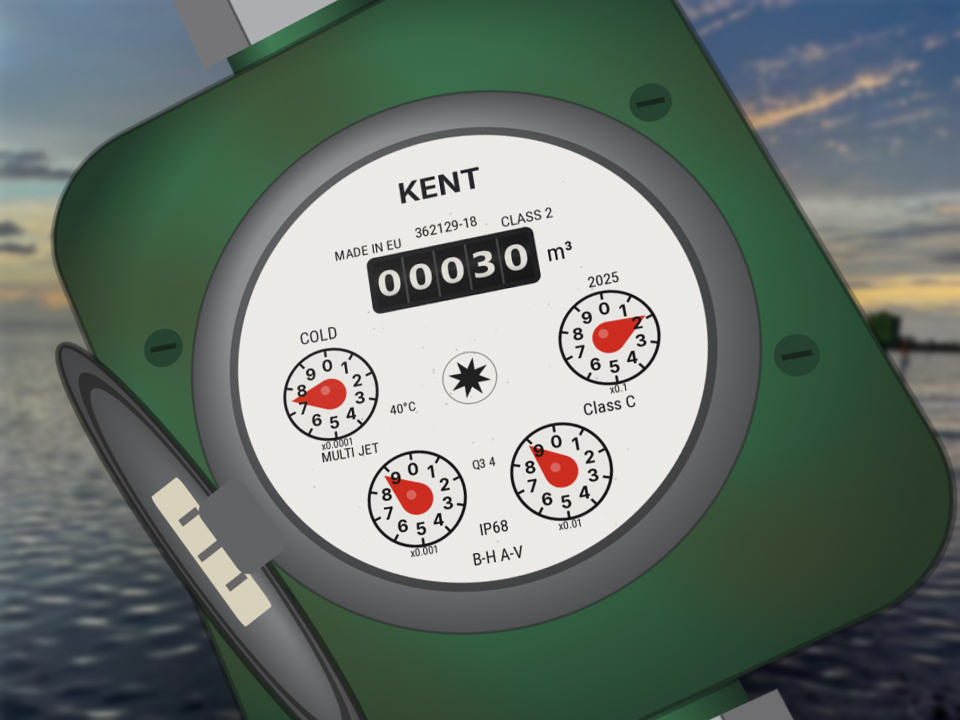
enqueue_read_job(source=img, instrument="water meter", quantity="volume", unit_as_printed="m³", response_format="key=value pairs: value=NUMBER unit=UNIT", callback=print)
value=30.1887 unit=m³
